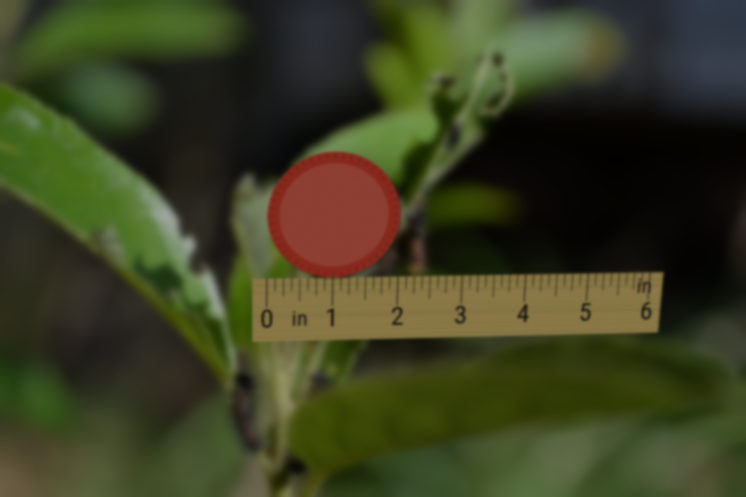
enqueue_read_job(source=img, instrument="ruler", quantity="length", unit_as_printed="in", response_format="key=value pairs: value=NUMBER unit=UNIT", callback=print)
value=2 unit=in
